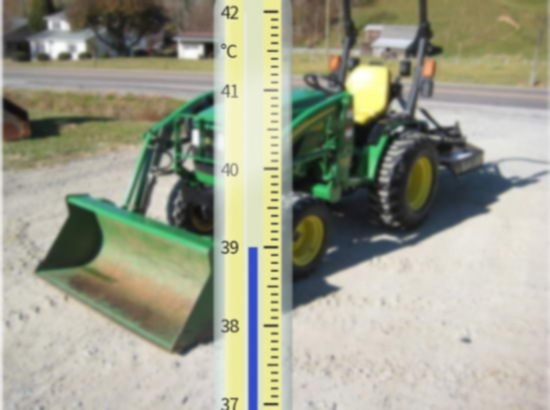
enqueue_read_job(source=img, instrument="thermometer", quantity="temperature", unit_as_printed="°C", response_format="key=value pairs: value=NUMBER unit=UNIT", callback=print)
value=39 unit=°C
